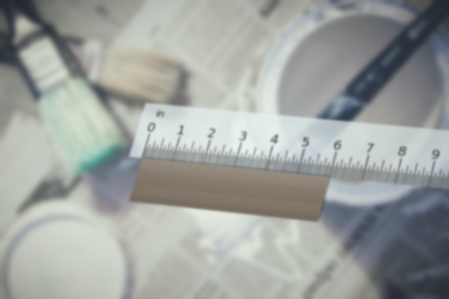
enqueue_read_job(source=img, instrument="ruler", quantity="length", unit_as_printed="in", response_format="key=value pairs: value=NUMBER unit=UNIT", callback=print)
value=6 unit=in
